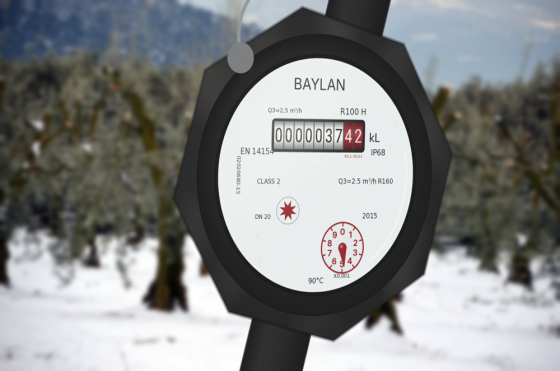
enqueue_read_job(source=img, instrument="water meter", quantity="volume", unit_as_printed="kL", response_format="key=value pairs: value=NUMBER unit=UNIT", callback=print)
value=37.424 unit=kL
